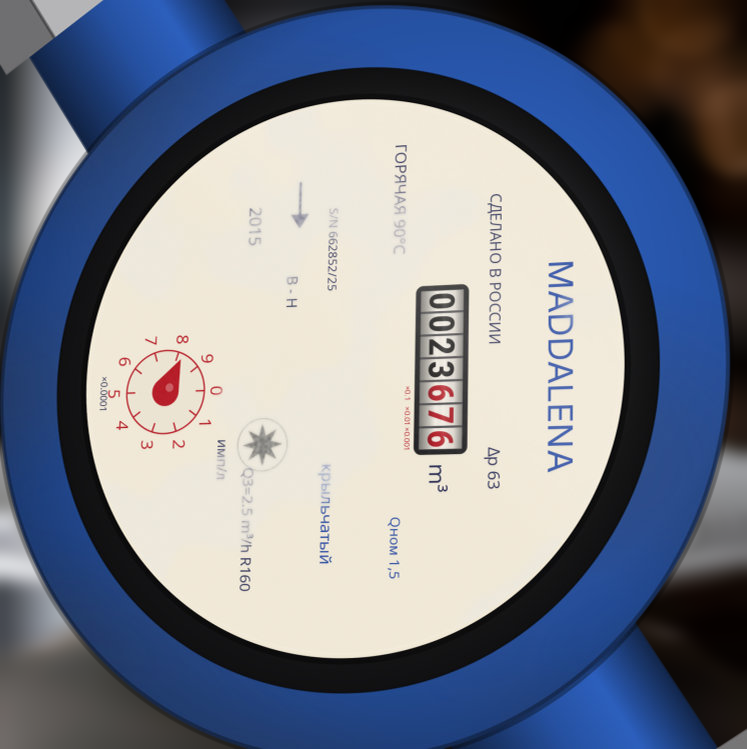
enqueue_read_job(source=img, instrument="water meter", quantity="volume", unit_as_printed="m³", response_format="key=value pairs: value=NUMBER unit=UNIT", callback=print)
value=23.6768 unit=m³
